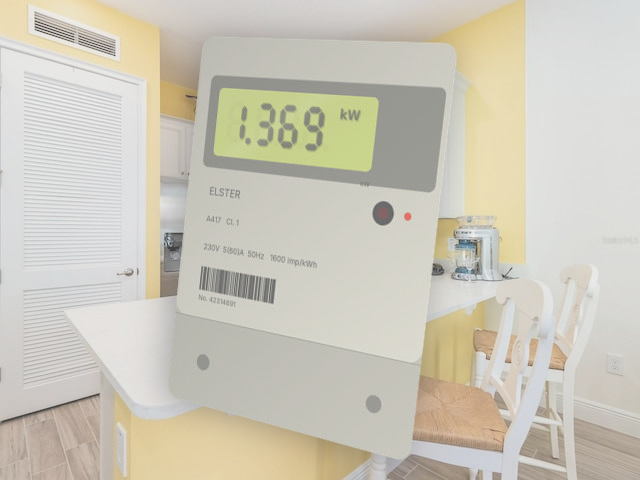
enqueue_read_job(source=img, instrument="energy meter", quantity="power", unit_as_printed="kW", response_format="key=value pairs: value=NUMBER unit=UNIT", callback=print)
value=1.369 unit=kW
